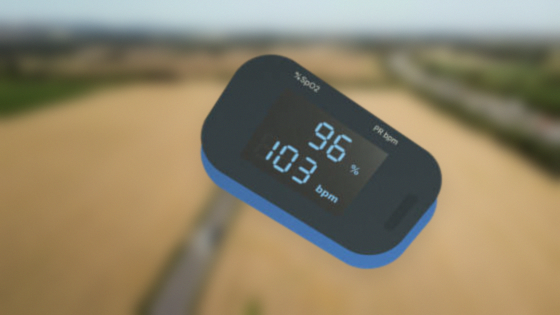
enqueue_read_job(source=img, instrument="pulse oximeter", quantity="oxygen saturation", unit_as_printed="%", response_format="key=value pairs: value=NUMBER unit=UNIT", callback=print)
value=96 unit=%
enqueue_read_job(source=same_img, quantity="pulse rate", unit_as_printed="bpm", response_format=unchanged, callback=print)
value=103 unit=bpm
